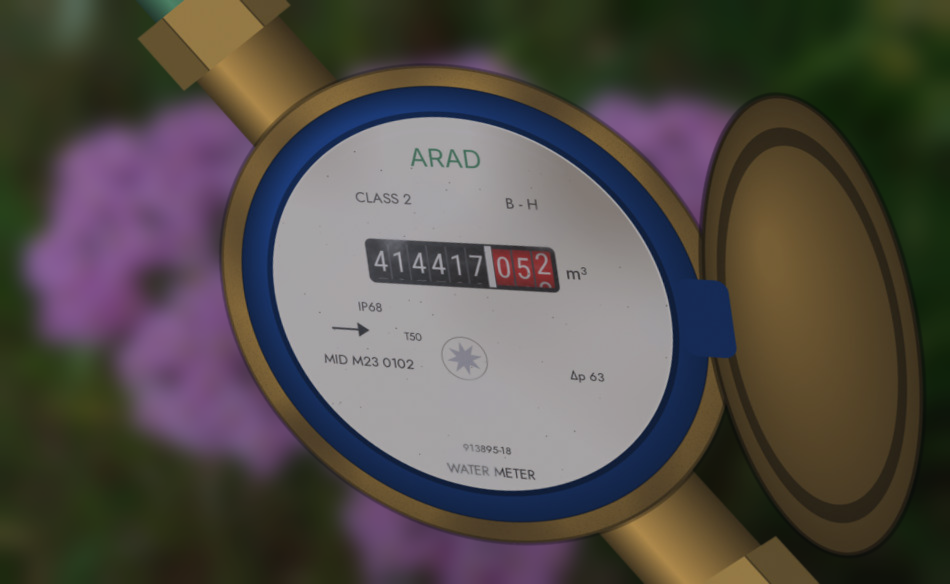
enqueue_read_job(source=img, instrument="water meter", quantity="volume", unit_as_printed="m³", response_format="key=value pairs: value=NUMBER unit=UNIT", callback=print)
value=414417.052 unit=m³
